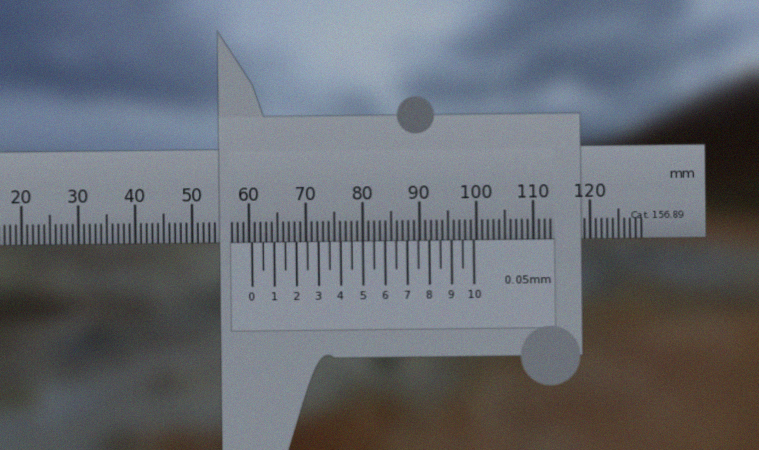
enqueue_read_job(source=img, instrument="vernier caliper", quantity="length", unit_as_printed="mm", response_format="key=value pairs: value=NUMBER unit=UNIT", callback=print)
value=60.5 unit=mm
